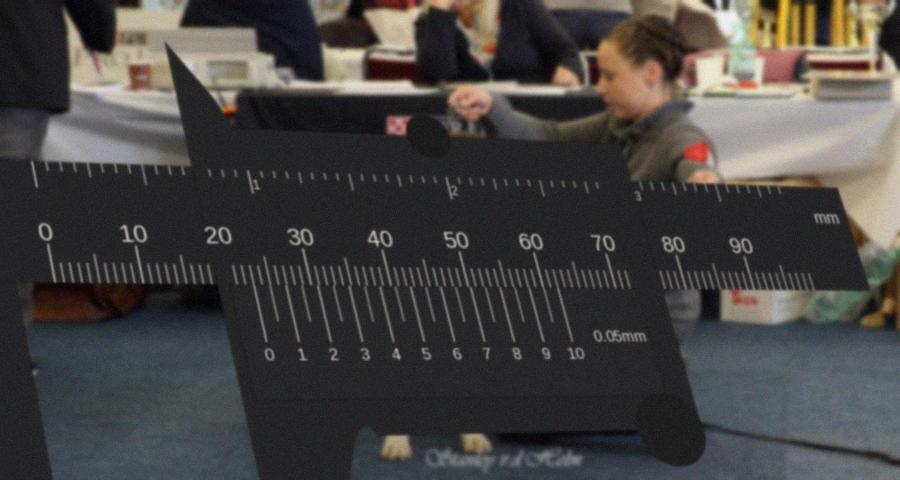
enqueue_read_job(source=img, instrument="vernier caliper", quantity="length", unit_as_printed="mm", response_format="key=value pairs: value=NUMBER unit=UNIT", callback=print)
value=23.0 unit=mm
